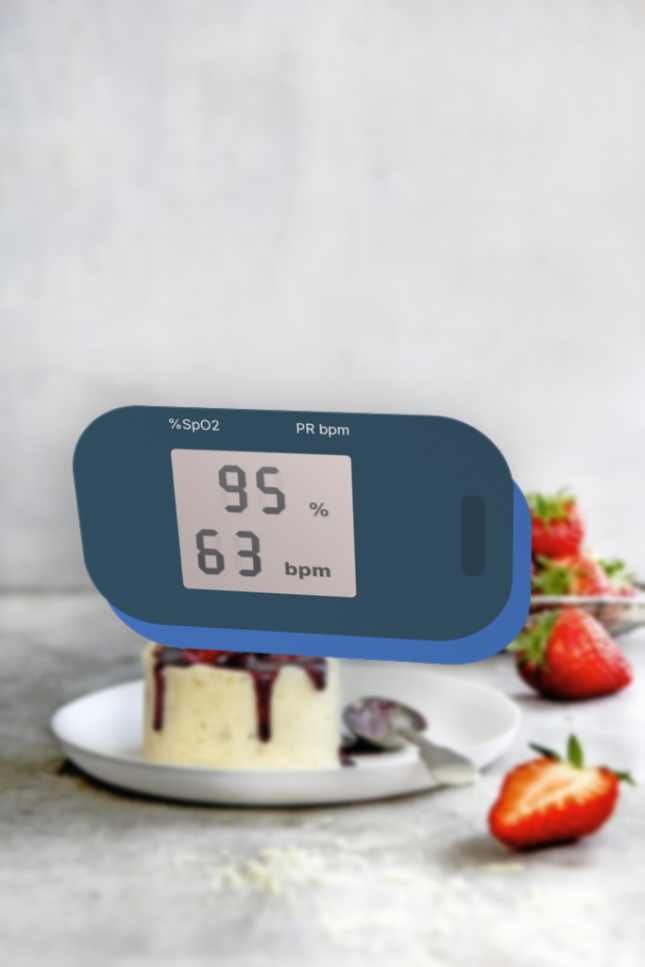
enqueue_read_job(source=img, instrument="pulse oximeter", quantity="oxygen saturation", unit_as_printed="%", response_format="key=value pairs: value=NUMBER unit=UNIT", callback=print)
value=95 unit=%
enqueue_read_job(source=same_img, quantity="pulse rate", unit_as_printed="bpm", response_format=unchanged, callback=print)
value=63 unit=bpm
